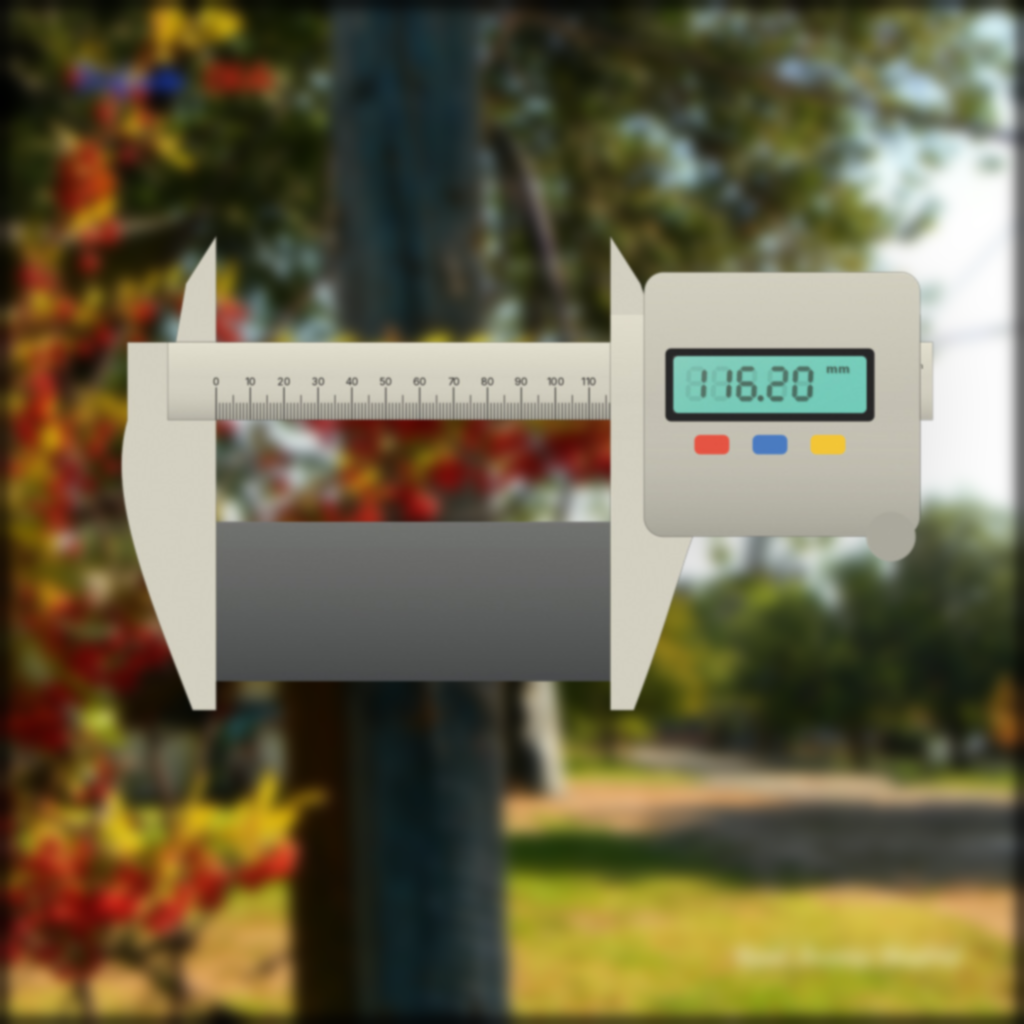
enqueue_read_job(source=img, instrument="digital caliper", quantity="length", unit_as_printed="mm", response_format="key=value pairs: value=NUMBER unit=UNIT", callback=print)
value=116.20 unit=mm
